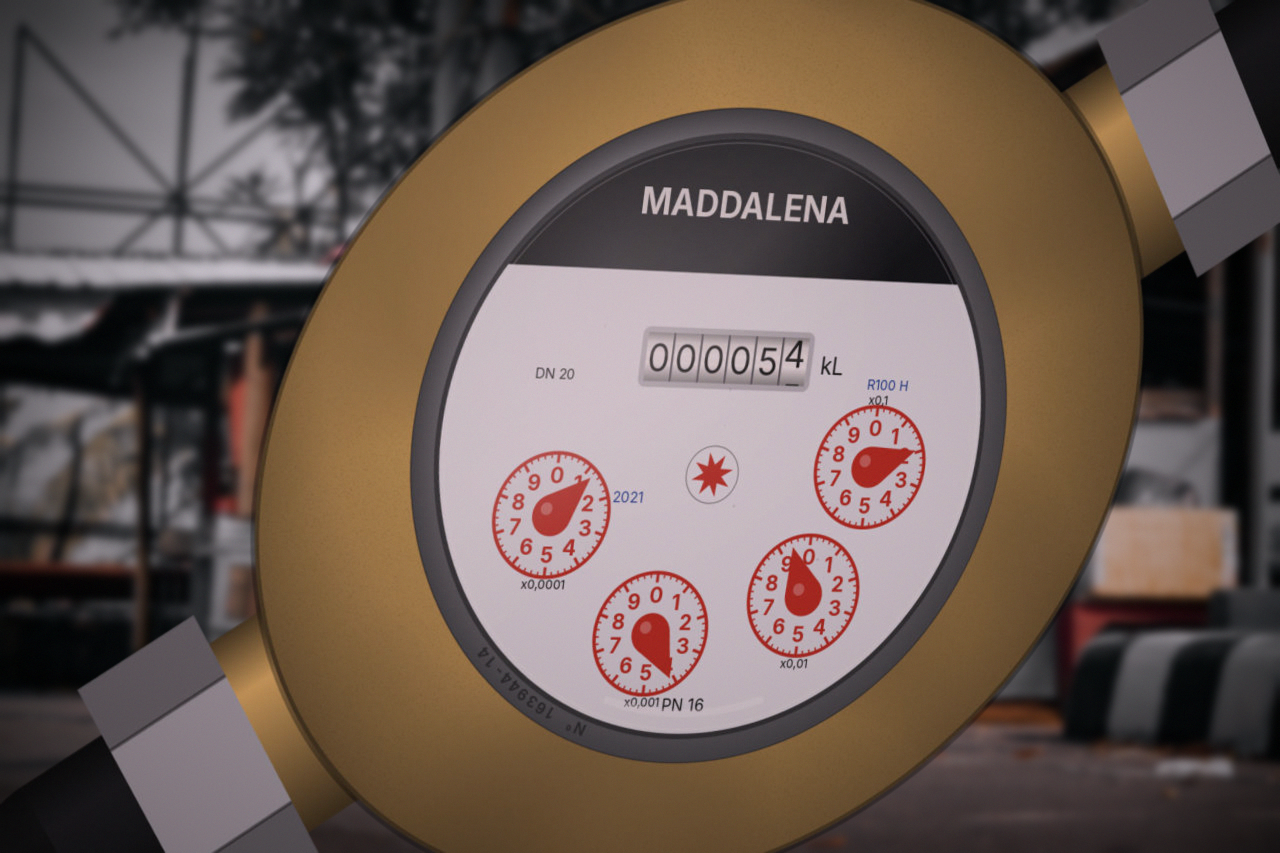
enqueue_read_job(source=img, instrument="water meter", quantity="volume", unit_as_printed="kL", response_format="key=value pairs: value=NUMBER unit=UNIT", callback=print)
value=54.1941 unit=kL
